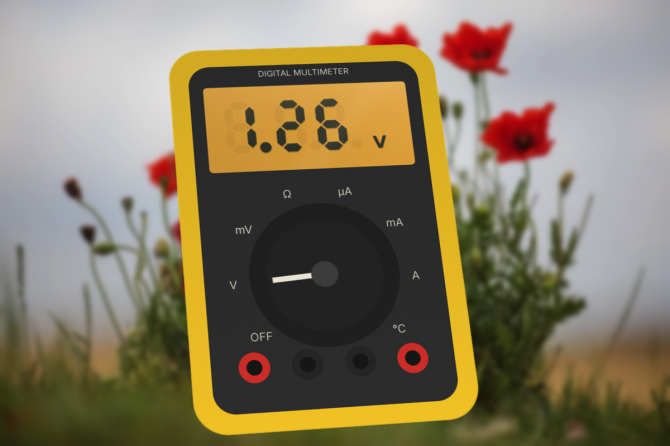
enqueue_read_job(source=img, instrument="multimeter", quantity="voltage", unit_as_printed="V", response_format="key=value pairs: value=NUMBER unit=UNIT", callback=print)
value=1.26 unit=V
